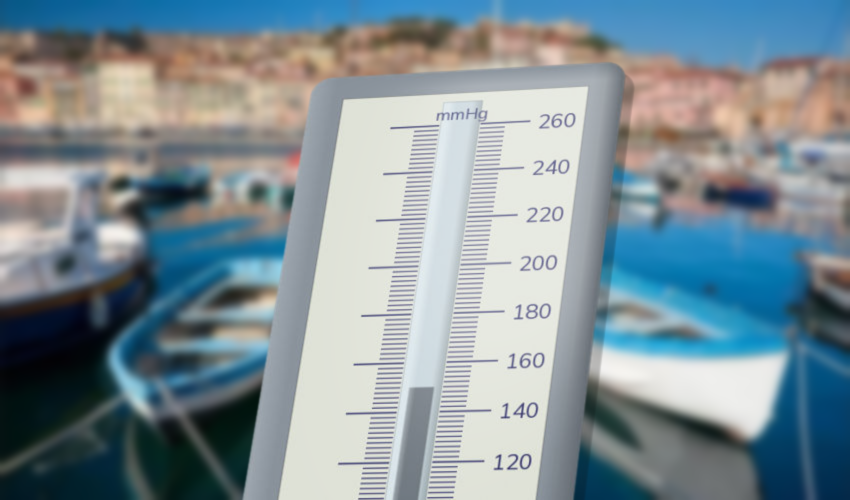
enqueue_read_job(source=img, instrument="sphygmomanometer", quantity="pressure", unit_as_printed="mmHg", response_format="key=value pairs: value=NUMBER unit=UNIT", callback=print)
value=150 unit=mmHg
